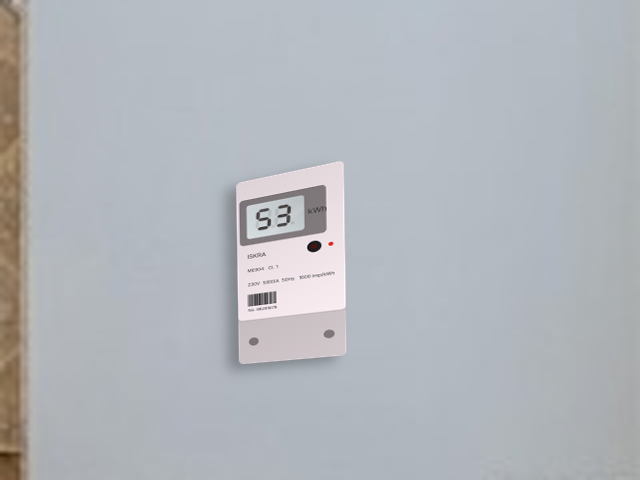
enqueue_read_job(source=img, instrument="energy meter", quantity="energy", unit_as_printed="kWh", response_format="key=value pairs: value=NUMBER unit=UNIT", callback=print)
value=53 unit=kWh
